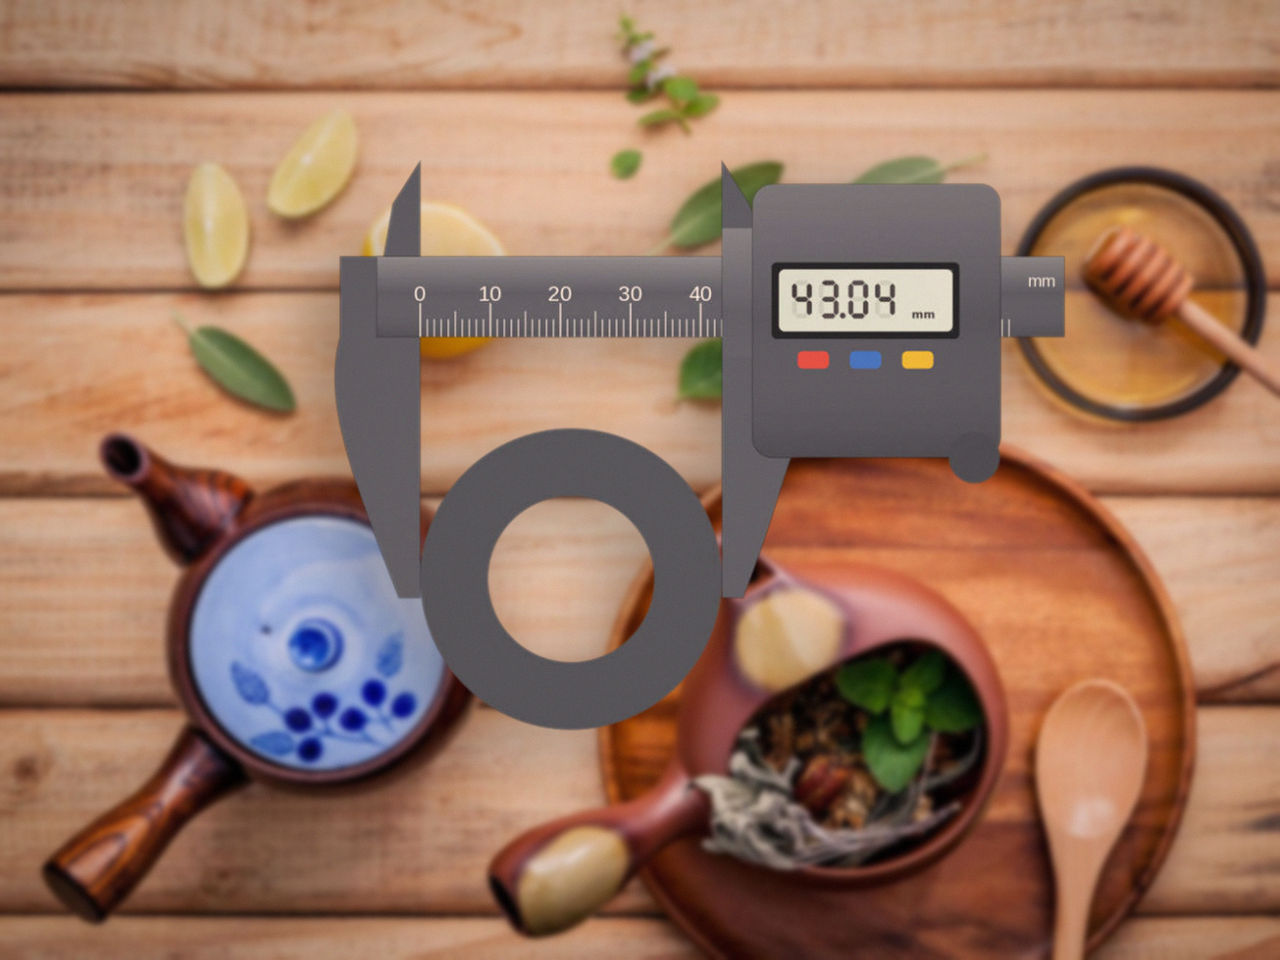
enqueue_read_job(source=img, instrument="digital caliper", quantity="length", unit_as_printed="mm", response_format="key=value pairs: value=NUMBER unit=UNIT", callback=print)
value=43.04 unit=mm
